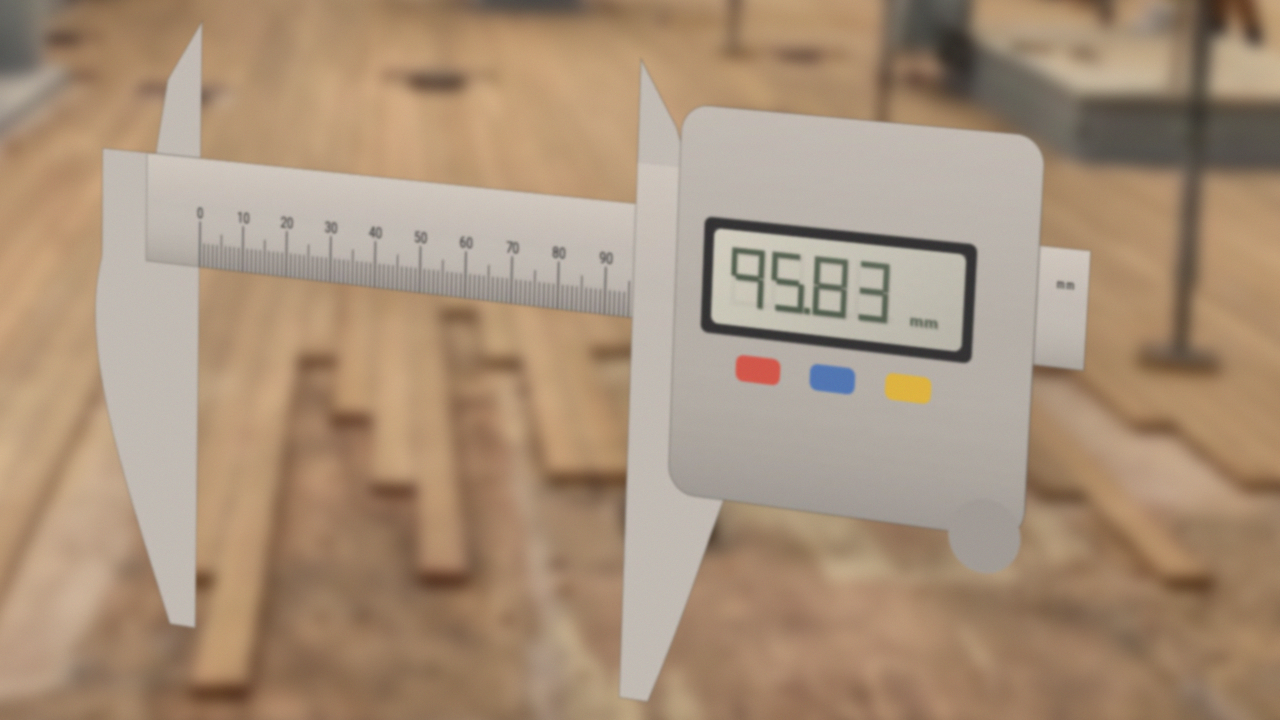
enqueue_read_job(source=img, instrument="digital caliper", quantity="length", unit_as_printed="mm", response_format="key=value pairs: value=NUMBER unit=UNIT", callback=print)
value=95.83 unit=mm
